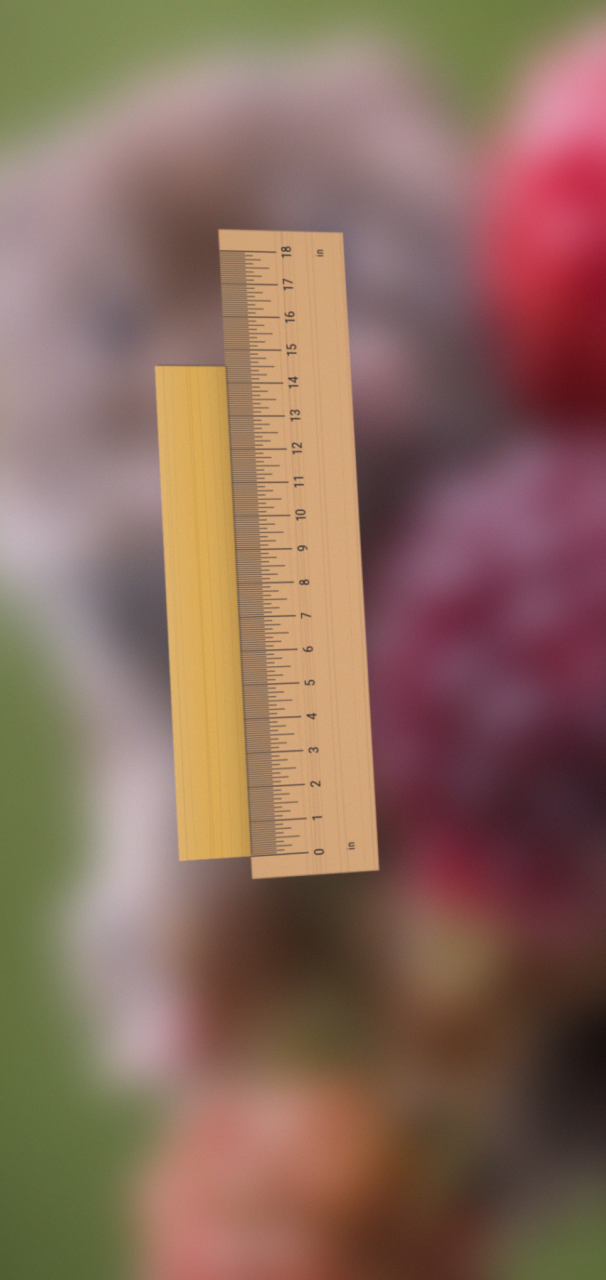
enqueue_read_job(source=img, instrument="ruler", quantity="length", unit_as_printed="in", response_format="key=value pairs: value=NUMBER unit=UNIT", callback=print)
value=14.5 unit=in
